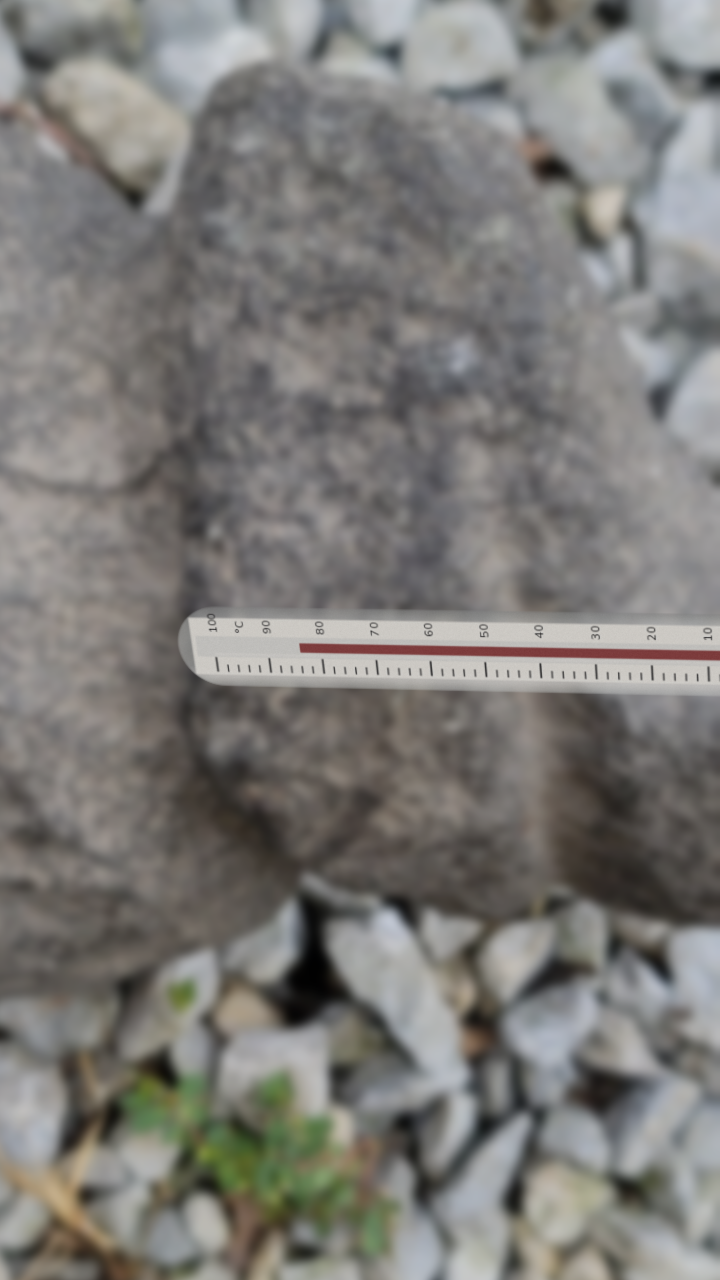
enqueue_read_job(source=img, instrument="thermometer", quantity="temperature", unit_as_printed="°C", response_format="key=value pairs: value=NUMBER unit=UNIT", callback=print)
value=84 unit=°C
